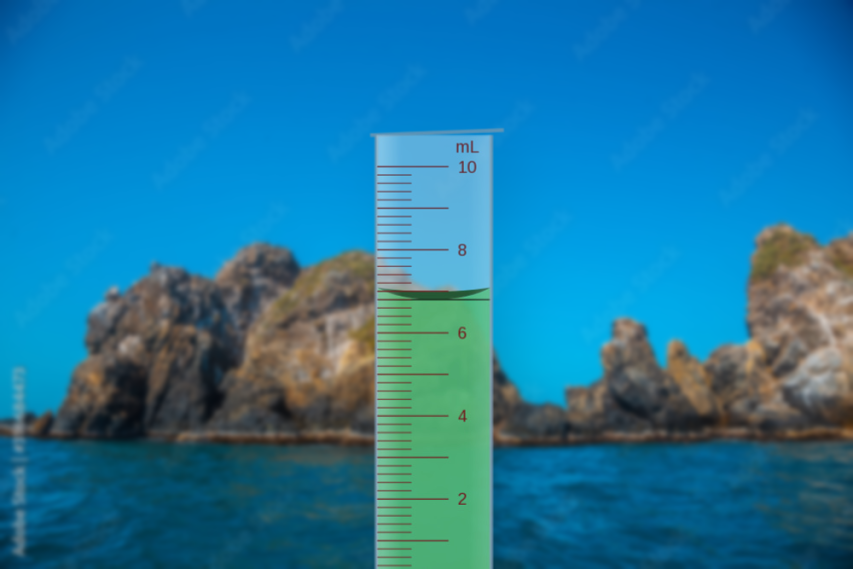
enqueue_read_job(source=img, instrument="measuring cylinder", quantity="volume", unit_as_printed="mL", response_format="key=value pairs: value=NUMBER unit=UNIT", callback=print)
value=6.8 unit=mL
